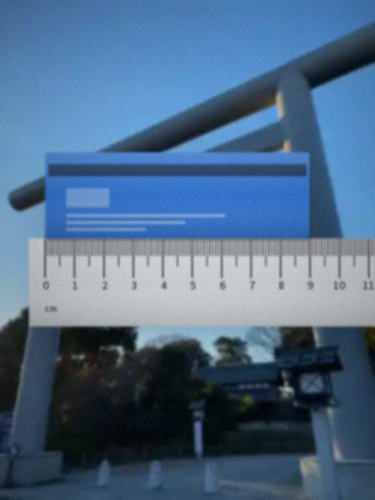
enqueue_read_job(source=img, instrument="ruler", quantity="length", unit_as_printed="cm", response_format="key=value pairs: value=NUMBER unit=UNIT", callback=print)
value=9 unit=cm
